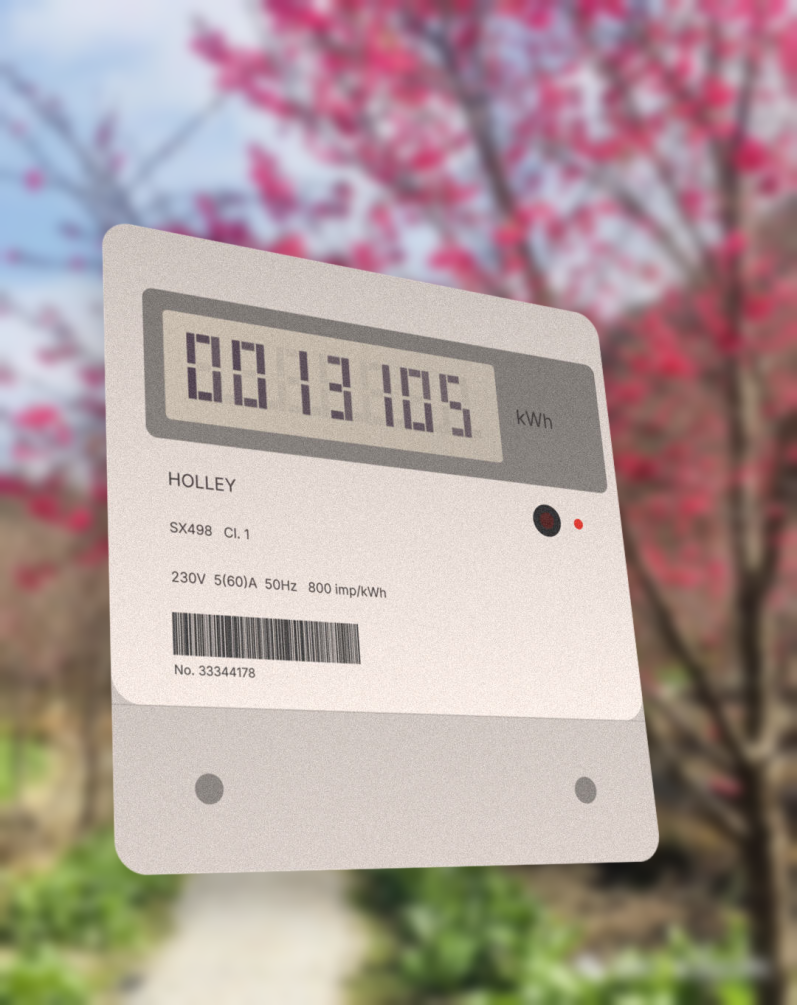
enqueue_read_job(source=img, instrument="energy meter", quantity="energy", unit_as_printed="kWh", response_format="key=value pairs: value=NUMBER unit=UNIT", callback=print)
value=13105 unit=kWh
